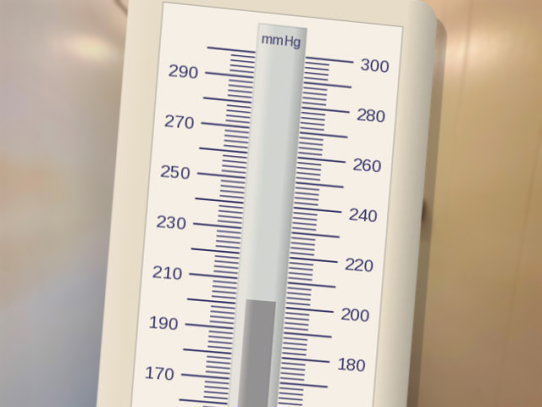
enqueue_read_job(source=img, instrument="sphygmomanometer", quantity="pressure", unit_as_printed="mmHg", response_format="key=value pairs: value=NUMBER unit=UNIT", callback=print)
value=202 unit=mmHg
